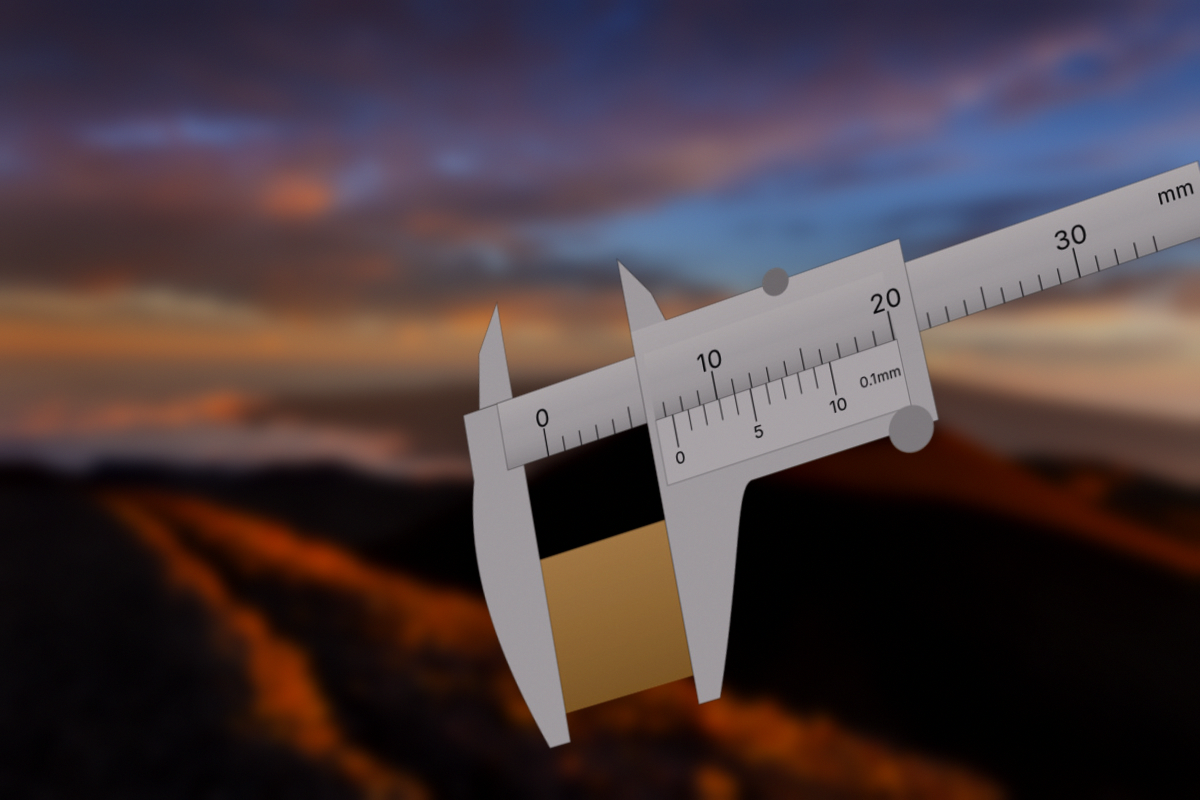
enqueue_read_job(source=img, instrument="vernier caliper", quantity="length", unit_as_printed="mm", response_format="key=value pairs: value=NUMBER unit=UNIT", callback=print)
value=7.4 unit=mm
